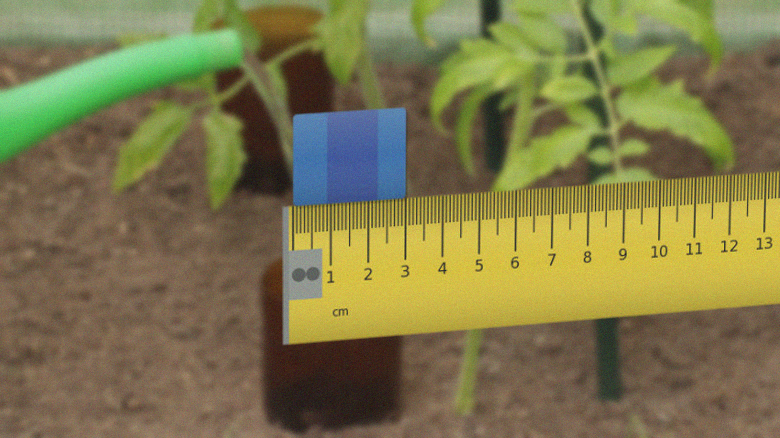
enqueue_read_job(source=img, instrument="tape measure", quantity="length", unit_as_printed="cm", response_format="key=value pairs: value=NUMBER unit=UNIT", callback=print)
value=3 unit=cm
